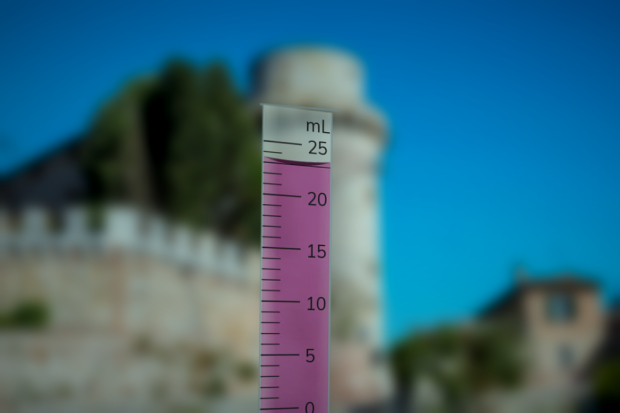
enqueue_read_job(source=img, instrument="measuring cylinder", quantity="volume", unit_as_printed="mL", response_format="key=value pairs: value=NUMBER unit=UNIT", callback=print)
value=23 unit=mL
